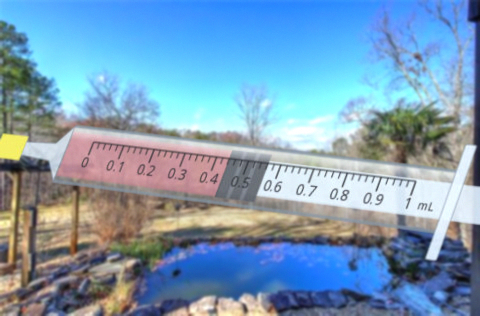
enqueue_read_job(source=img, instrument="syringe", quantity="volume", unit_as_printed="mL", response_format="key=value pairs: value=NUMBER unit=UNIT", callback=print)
value=0.44 unit=mL
